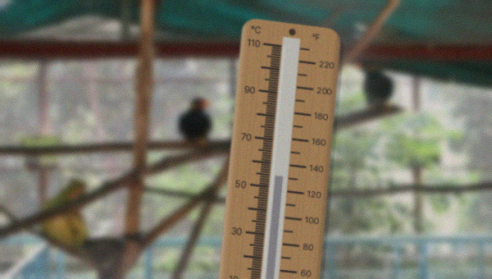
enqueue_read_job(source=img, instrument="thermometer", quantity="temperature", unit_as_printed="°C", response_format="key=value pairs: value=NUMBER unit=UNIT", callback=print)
value=55 unit=°C
